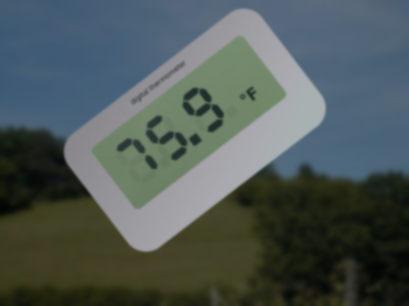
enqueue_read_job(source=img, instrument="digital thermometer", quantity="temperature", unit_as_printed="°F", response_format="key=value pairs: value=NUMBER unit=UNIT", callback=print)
value=75.9 unit=°F
